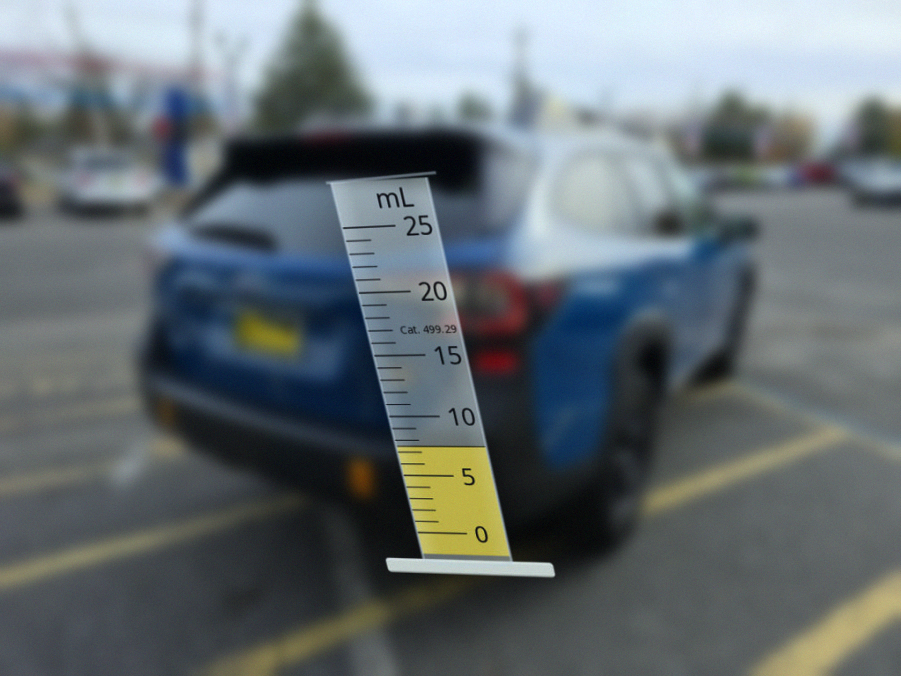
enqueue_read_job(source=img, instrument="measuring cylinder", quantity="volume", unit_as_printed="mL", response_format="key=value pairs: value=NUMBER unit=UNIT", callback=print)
value=7.5 unit=mL
